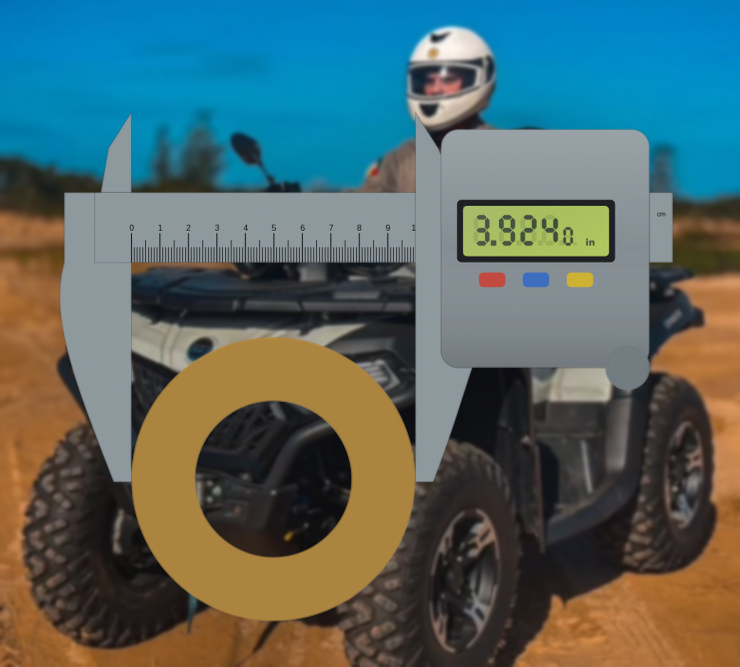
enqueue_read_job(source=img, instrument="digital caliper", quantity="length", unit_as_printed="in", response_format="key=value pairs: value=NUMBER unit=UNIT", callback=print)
value=3.9240 unit=in
